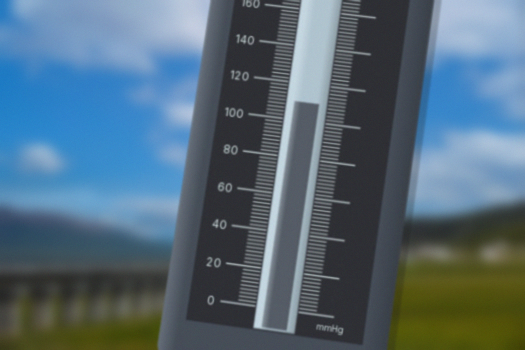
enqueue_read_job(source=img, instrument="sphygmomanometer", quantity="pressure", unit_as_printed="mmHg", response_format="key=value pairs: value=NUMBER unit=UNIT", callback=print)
value=110 unit=mmHg
